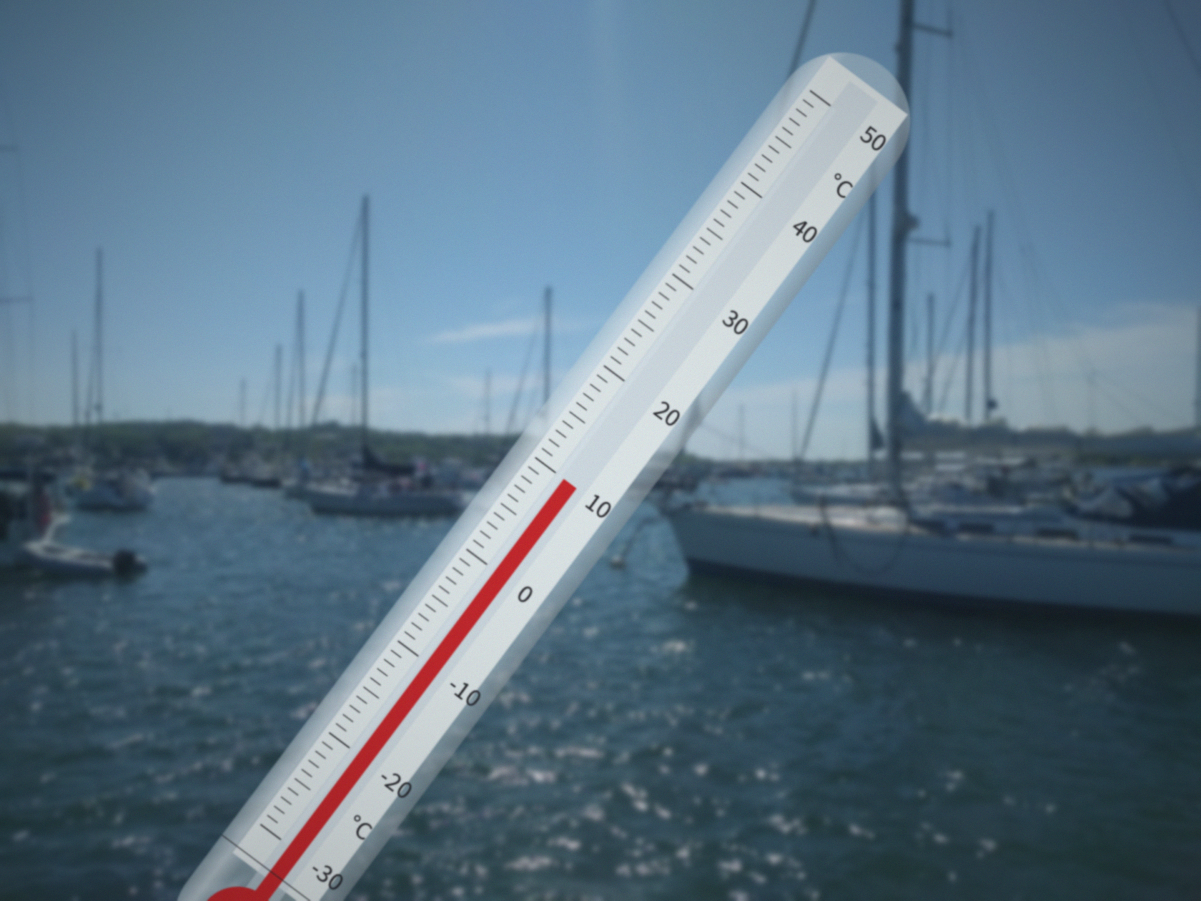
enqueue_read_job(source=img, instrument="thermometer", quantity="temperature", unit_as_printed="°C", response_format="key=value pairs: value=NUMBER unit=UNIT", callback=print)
value=10 unit=°C
